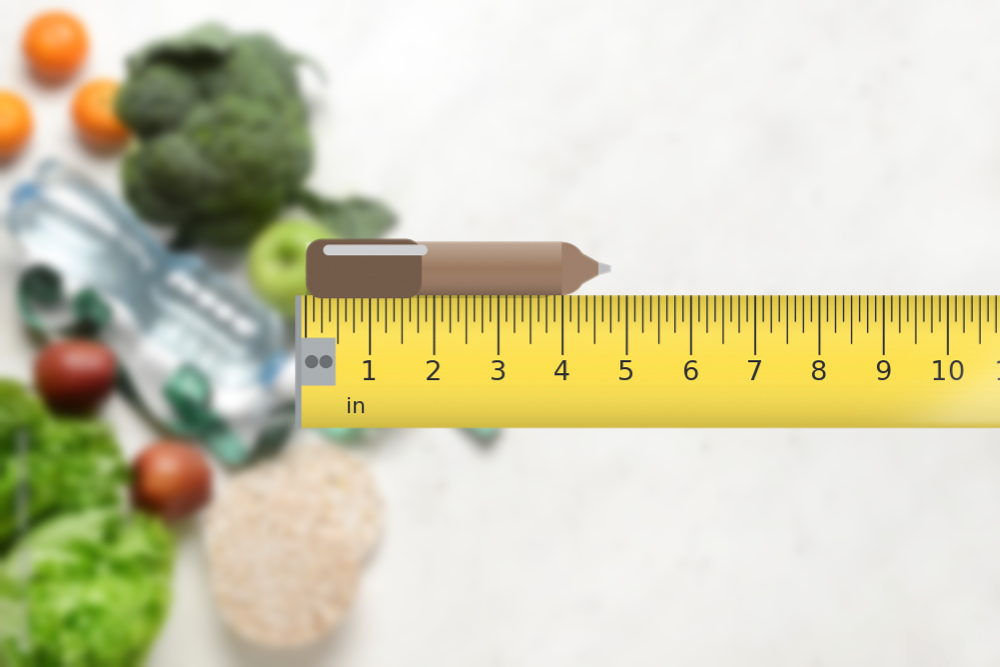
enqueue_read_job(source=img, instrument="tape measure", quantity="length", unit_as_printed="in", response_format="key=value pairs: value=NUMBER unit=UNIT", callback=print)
value=4.75 unit=in
